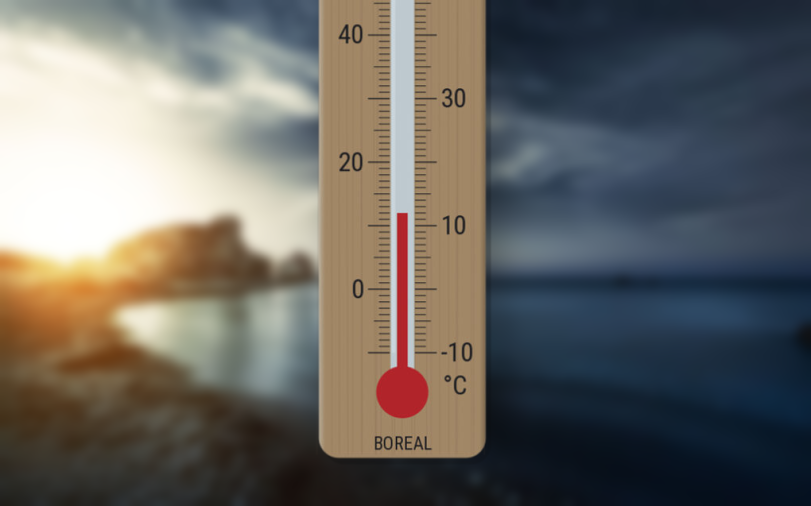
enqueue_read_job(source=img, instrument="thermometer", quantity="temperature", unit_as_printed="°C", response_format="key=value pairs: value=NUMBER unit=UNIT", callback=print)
value=12 unit=°C
